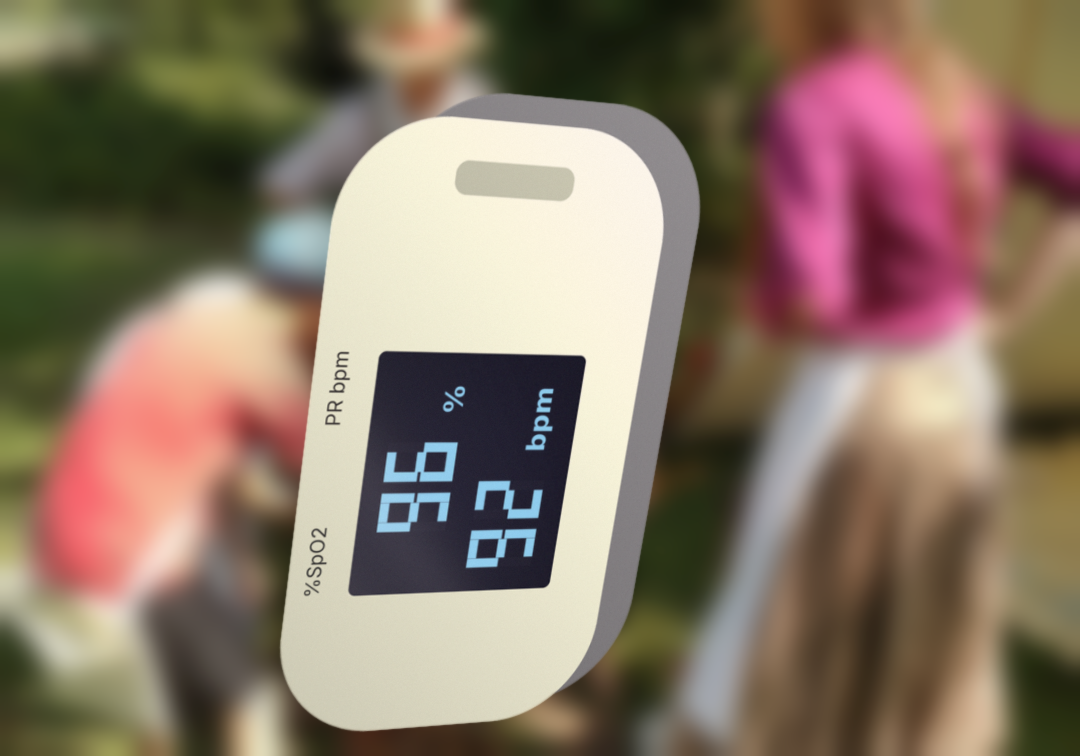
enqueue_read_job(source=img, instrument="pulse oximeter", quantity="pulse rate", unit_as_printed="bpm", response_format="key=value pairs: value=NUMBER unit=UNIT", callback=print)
value=92 unit=bpm
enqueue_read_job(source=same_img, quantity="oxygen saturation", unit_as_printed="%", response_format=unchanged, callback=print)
value=96 unit=%
